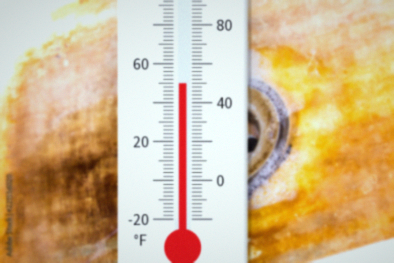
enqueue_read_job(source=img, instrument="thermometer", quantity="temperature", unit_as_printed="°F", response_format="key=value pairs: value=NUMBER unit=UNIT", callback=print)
value=50 unit=°F
